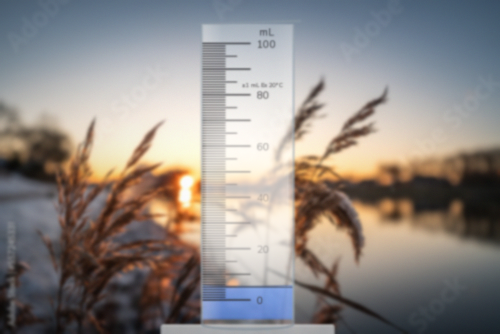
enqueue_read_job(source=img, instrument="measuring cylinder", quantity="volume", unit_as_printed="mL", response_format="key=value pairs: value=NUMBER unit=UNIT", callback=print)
value=5 unit=mL
